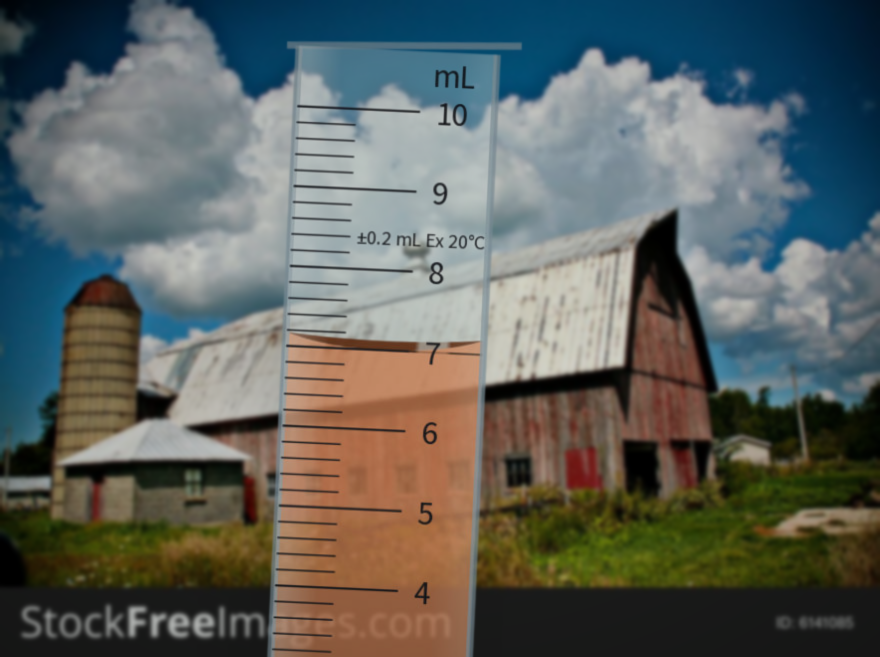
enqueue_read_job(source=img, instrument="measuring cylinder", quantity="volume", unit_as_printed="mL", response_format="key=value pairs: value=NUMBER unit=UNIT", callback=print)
value=7 unit=mL
